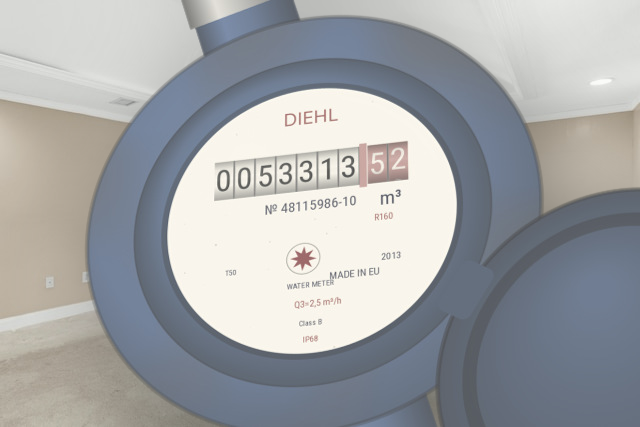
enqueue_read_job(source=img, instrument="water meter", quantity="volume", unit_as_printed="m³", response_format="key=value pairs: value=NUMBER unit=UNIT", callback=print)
value=53313.52 unit=m³
